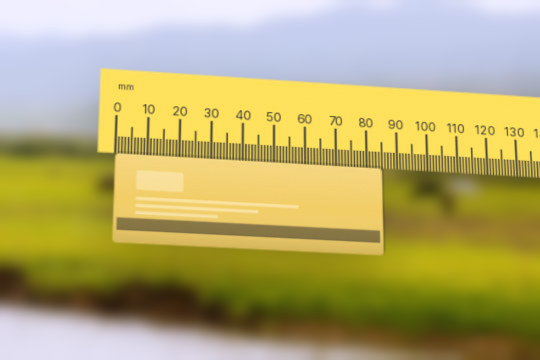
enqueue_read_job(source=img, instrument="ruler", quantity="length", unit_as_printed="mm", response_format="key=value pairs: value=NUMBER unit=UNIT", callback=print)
value=85 unit=mm
